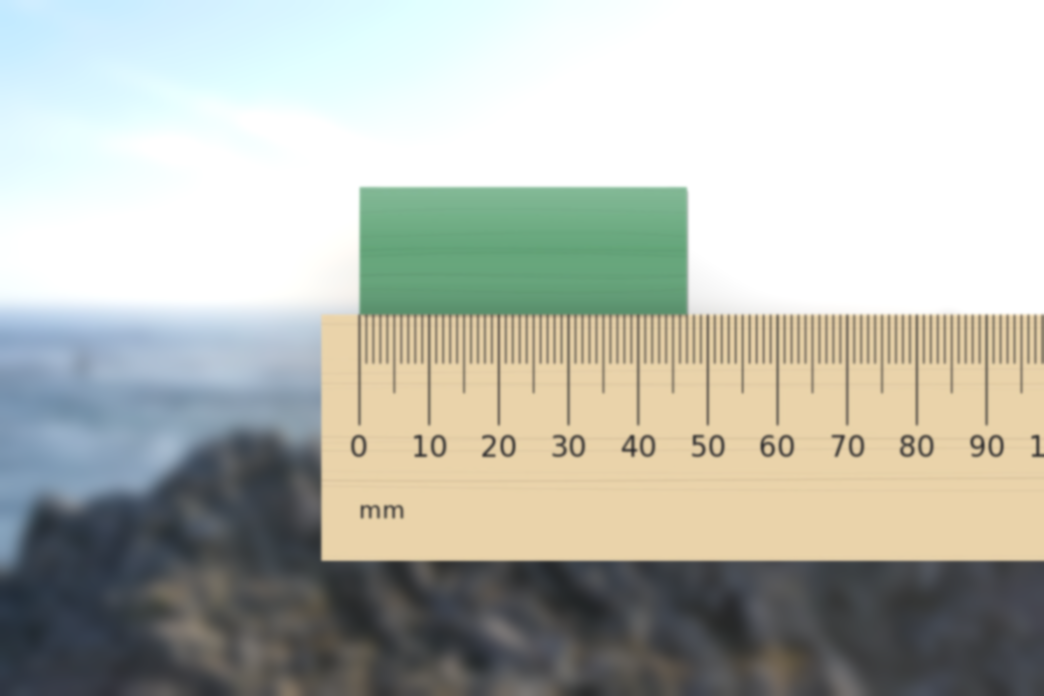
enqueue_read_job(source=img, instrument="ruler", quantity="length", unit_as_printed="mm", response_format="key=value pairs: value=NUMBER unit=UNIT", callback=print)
value=47 unit=mm
